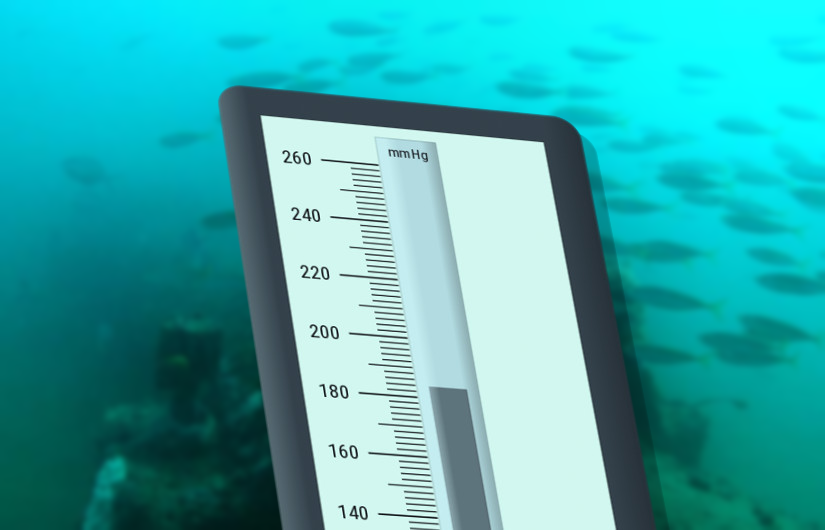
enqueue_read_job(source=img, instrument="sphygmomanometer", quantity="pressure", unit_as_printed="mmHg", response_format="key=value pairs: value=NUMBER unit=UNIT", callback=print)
value=184 unit=mmHg
